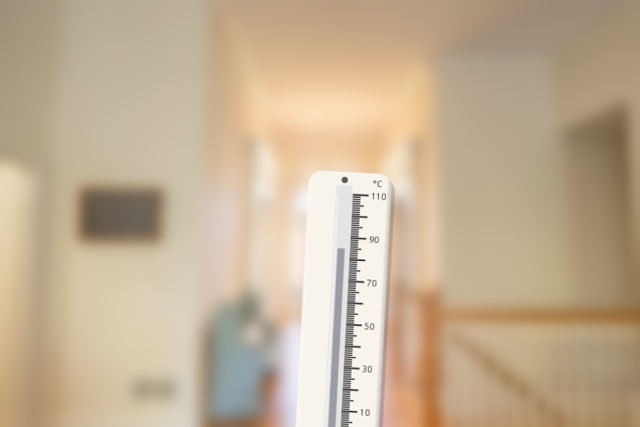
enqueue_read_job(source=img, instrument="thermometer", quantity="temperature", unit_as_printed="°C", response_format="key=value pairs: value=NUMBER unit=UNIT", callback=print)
value=85 unit=°C
